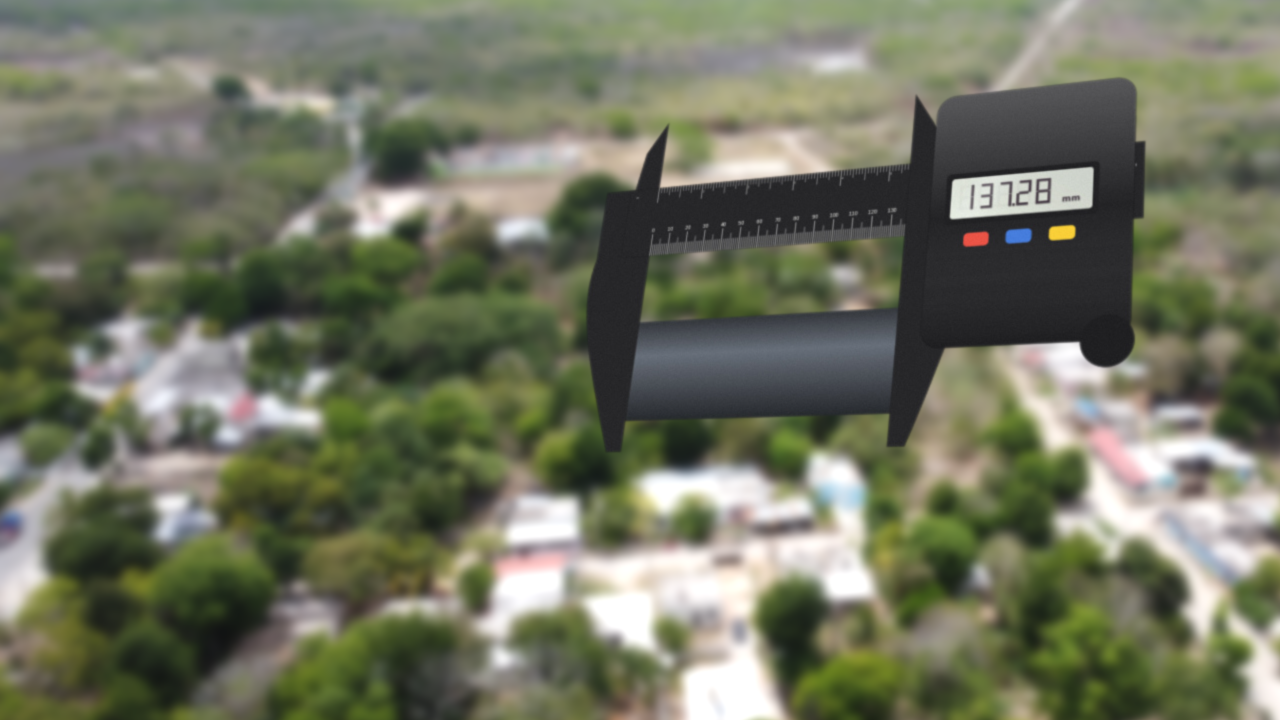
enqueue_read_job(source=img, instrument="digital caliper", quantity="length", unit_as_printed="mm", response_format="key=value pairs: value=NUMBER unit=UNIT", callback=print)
value=137.28 unit=mm
